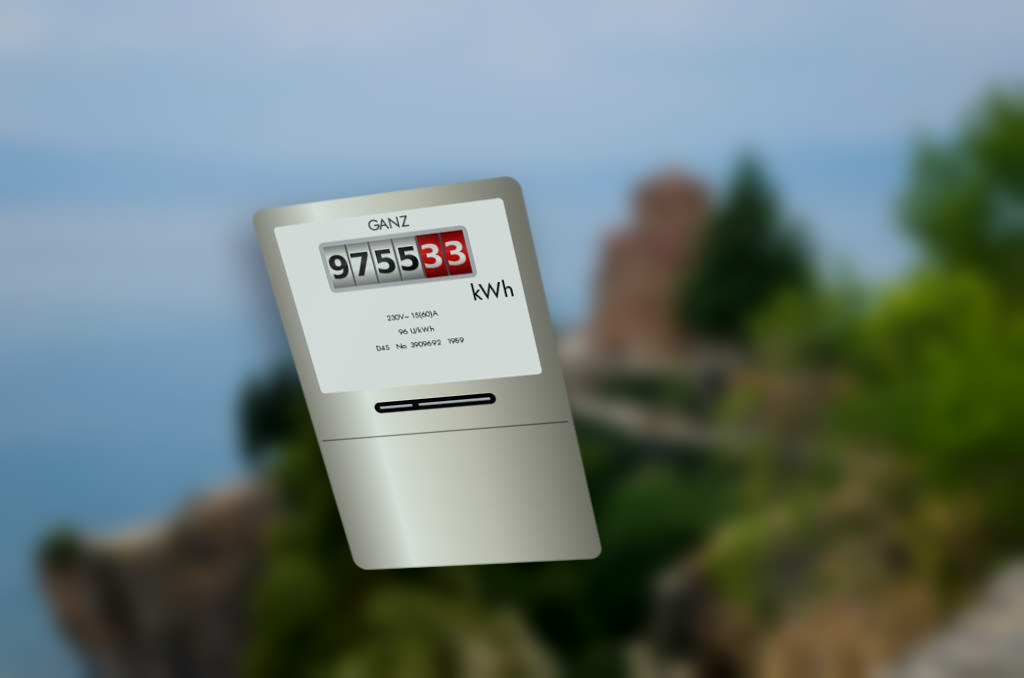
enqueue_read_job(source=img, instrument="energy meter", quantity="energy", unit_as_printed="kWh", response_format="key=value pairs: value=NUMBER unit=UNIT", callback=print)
value=9755.33 unit=kWh
